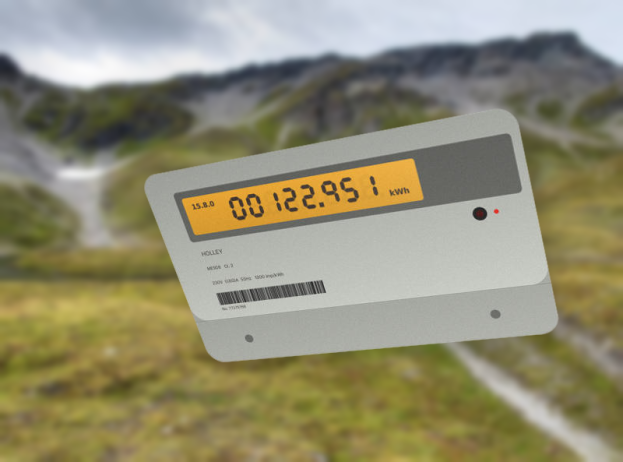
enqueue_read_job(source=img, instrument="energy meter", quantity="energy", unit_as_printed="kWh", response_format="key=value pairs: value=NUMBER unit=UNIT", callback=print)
value=122.951 unit=kWh
